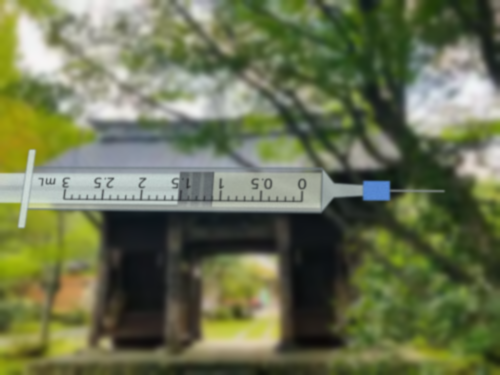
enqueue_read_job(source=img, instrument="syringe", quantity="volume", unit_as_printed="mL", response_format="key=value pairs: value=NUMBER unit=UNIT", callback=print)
value=1.1 unit=mL
